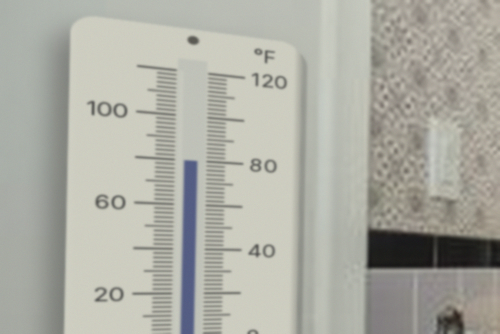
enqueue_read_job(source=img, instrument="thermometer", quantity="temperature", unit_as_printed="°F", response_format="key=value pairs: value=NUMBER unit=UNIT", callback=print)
value=80 unit=°F
